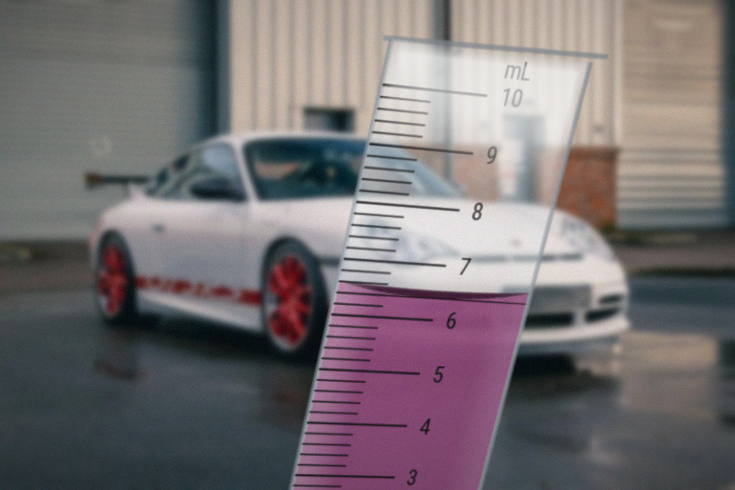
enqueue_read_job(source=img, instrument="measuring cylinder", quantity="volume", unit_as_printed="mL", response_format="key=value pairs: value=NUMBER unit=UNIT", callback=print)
value=6.4 unit=mL
